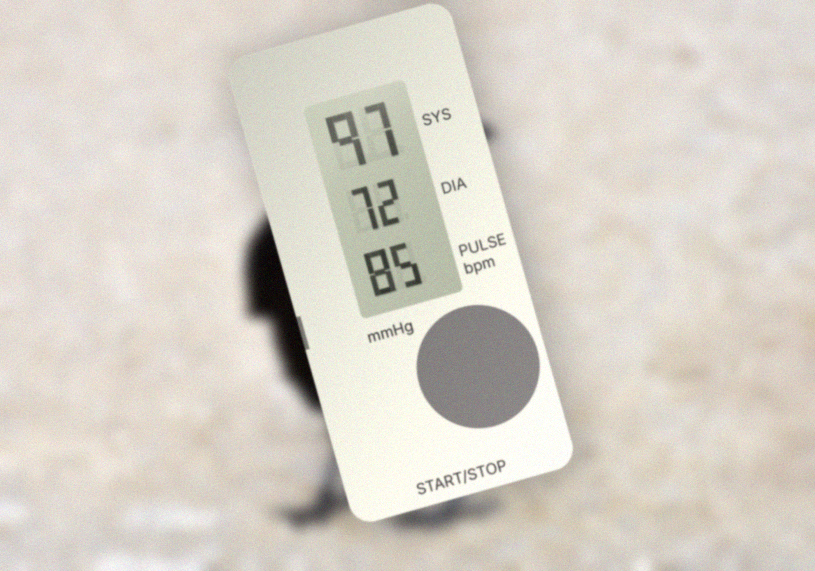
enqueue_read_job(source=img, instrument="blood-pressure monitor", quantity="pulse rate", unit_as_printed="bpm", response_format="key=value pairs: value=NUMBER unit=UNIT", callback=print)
value=85 unit=bpm
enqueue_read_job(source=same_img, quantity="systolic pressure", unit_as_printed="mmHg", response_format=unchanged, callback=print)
value=97 unit=mmHg
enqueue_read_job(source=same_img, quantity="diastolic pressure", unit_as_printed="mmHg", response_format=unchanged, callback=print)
value=72 unit=mmHg
